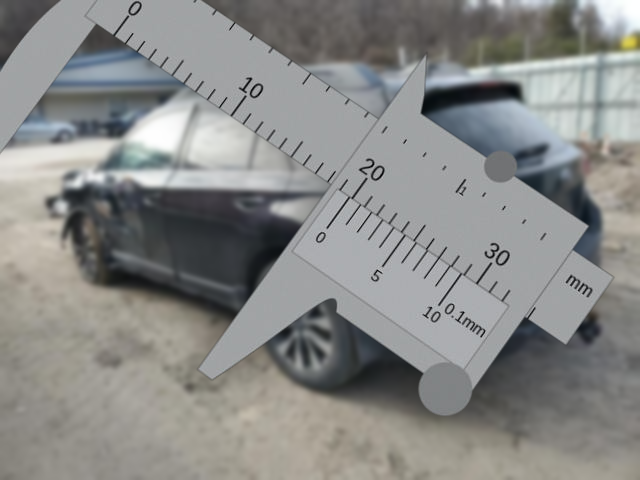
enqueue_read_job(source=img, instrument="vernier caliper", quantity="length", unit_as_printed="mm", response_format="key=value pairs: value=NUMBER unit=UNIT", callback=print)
value=19.8 unit=mm
